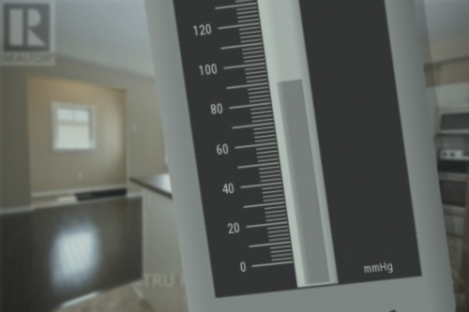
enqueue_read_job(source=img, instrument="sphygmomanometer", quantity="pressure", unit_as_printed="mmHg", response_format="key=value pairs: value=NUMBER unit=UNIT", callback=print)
value=90 unit=mmHg
